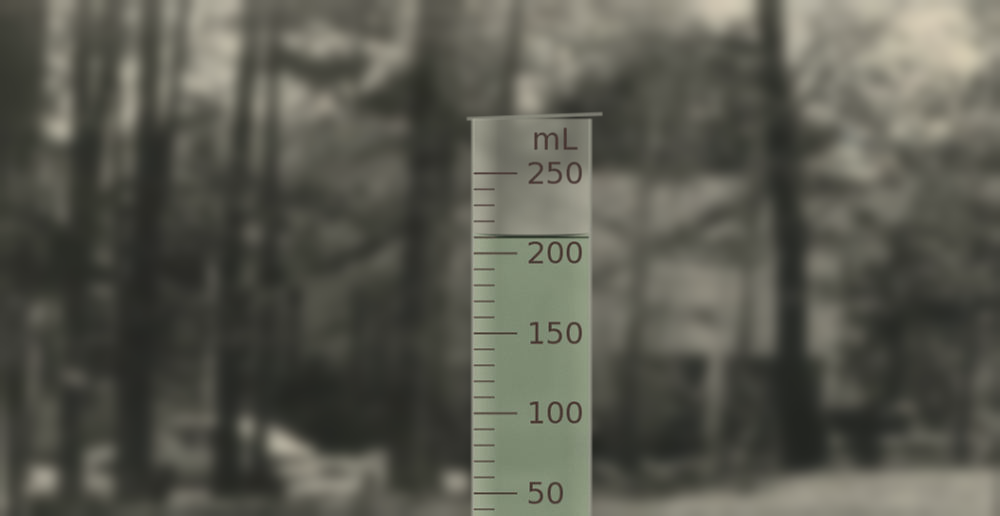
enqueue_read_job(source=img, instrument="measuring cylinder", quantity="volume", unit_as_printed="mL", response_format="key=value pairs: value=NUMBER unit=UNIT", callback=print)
value=210 unit=mL
